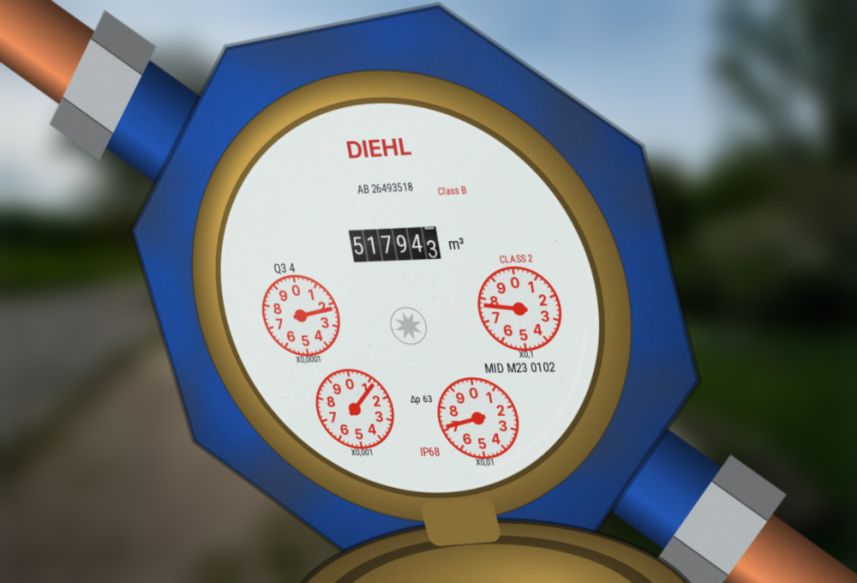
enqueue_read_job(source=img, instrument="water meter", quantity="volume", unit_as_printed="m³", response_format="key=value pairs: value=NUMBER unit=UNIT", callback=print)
value=517942.7712 unit=m³
